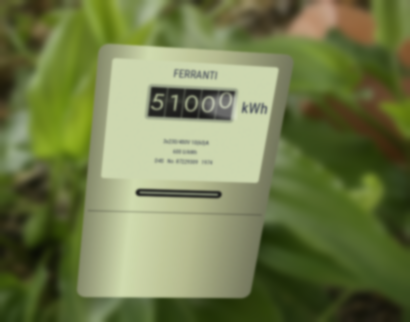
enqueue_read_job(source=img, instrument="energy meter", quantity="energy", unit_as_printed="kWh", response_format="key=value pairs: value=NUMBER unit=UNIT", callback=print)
value=51000 unit=kWh
